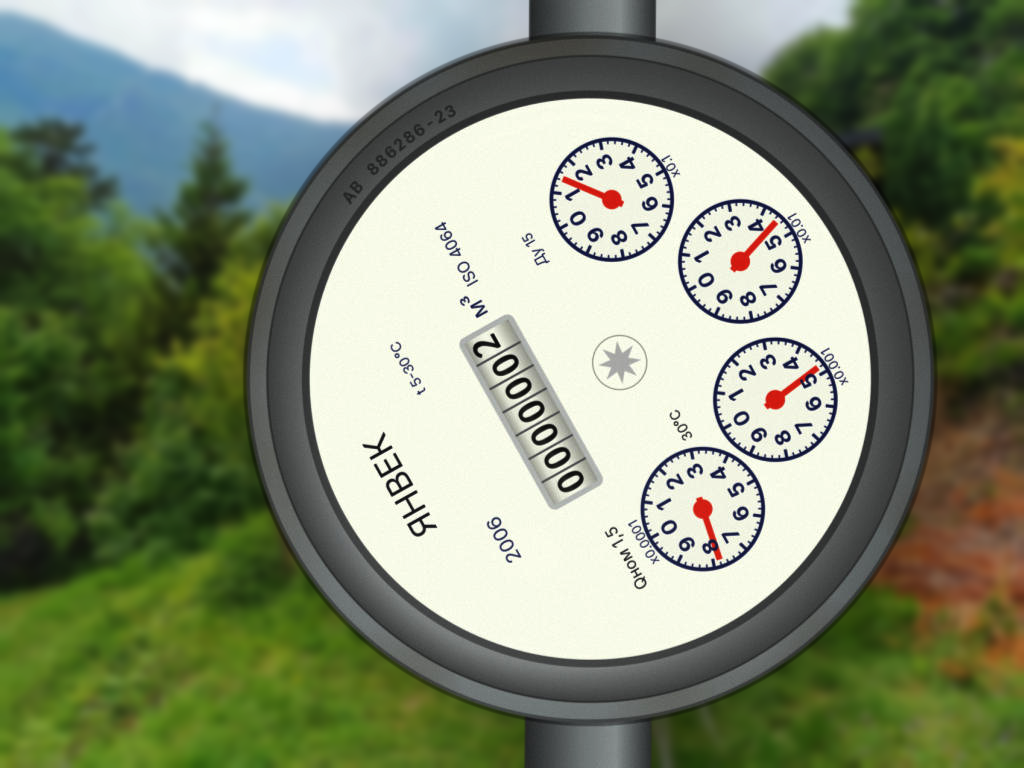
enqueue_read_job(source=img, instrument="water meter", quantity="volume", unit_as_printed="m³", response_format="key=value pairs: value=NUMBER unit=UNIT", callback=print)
value=2.1447 unit=m³
